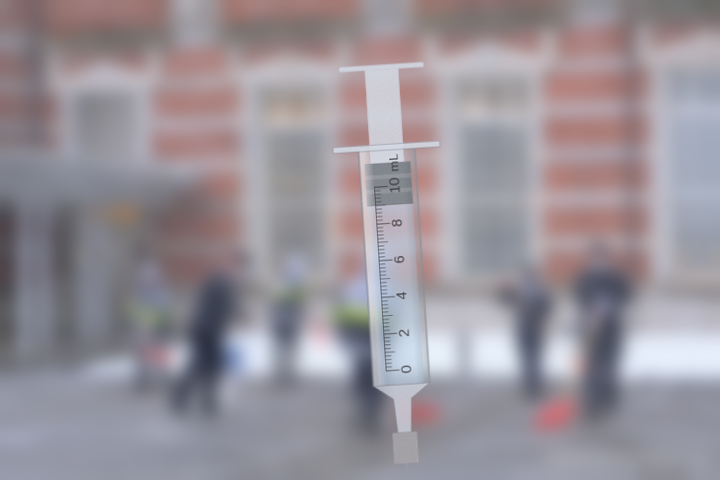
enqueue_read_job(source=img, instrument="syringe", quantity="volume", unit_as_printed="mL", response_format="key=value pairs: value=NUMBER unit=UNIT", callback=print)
value=9 unit=mL
